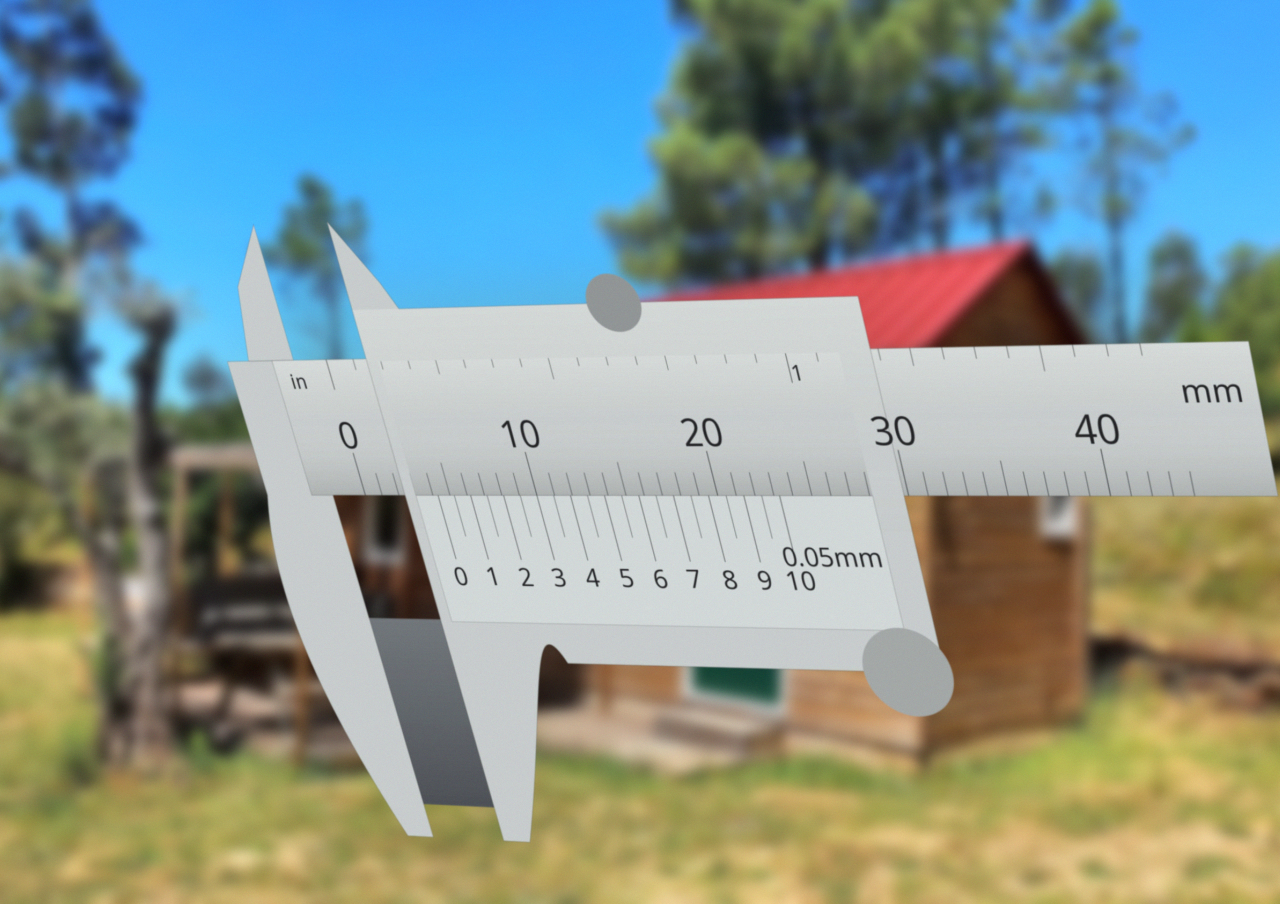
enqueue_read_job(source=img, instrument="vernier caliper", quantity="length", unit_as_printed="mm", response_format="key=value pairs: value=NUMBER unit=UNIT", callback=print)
value=4.3 unit=mm
